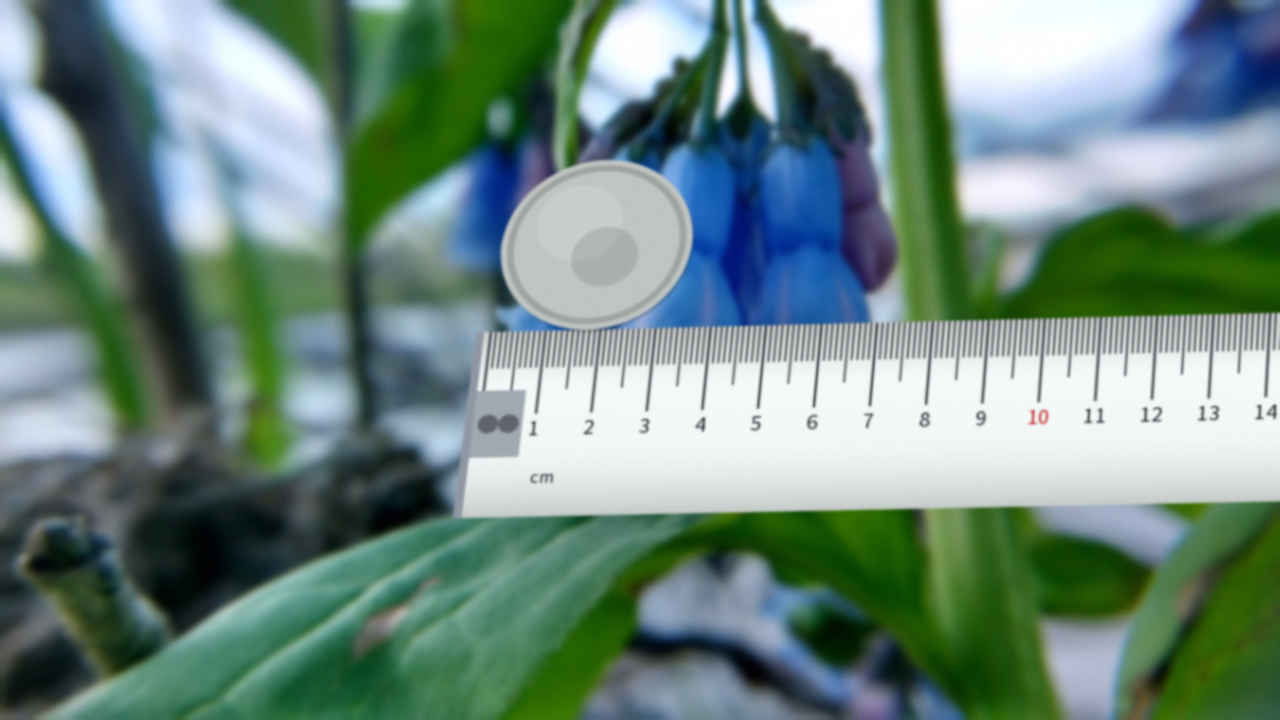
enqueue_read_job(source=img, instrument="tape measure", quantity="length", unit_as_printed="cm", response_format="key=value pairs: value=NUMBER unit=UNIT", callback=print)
value=3.5 unit=cm
